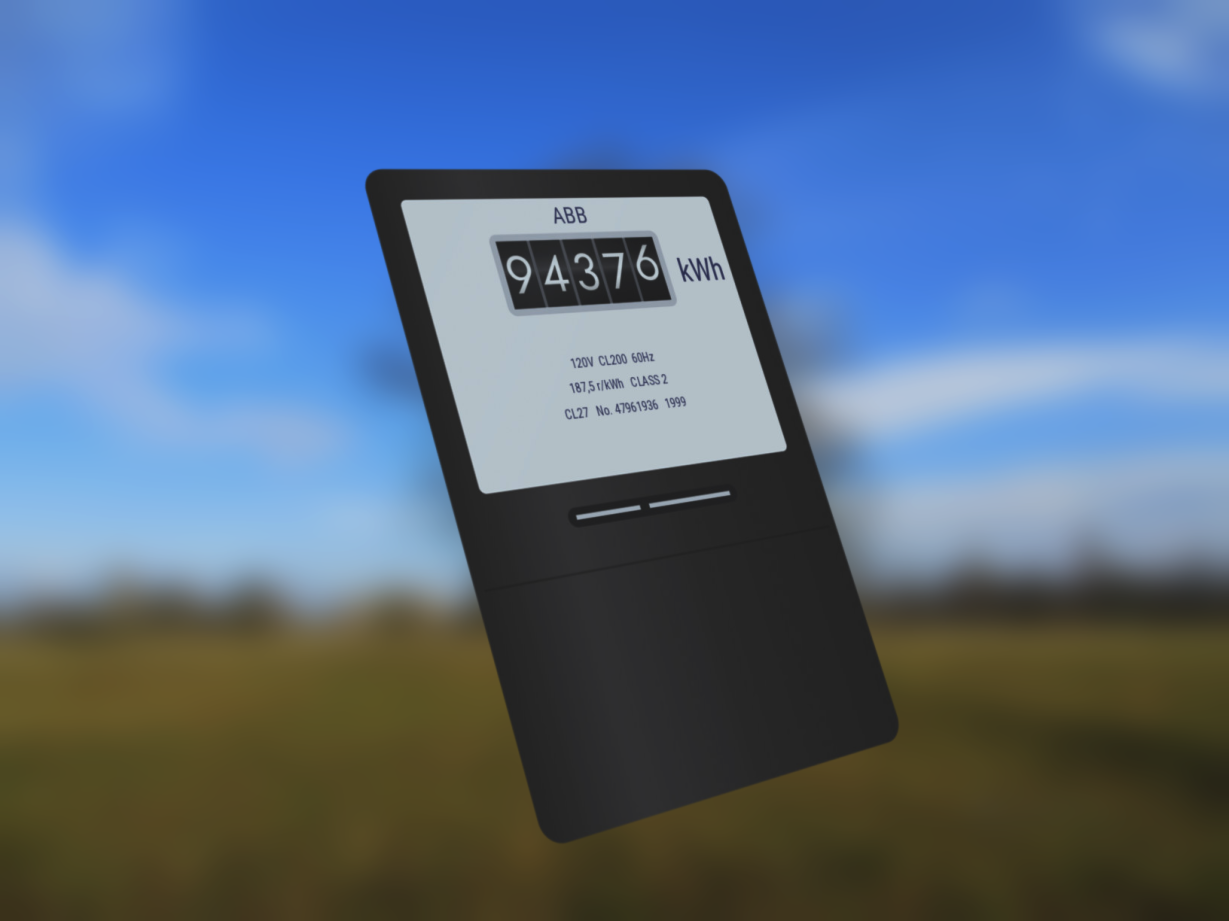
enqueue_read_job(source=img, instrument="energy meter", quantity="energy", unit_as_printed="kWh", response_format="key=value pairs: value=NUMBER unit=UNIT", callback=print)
value=94376 unit=kWh
